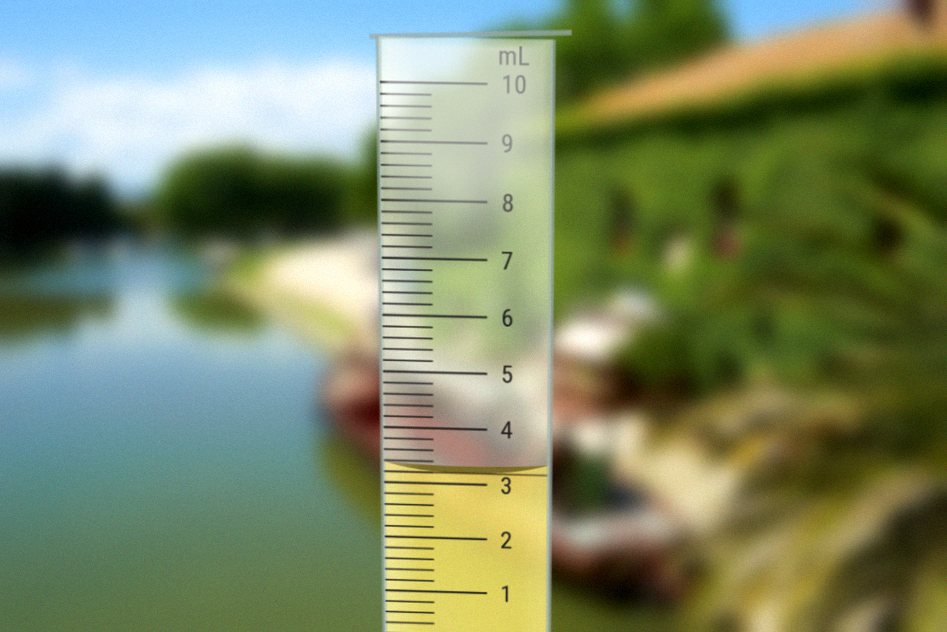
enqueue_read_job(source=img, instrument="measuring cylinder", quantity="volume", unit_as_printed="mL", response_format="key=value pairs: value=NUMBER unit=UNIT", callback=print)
value=3.2 unit=mL
